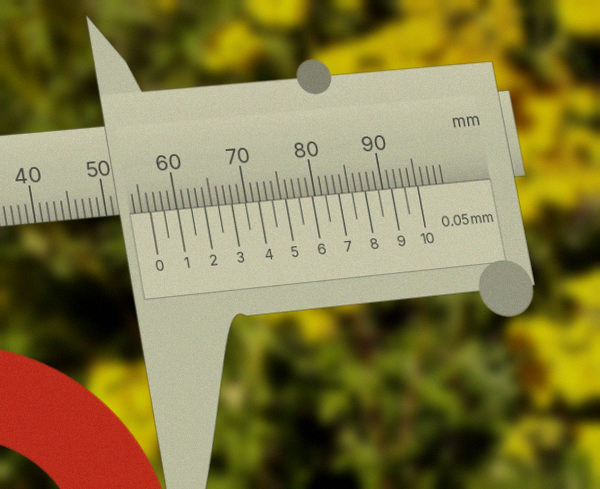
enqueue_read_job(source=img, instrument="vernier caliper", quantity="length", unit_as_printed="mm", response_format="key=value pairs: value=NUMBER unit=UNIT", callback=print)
value=56.2 unit=mm
